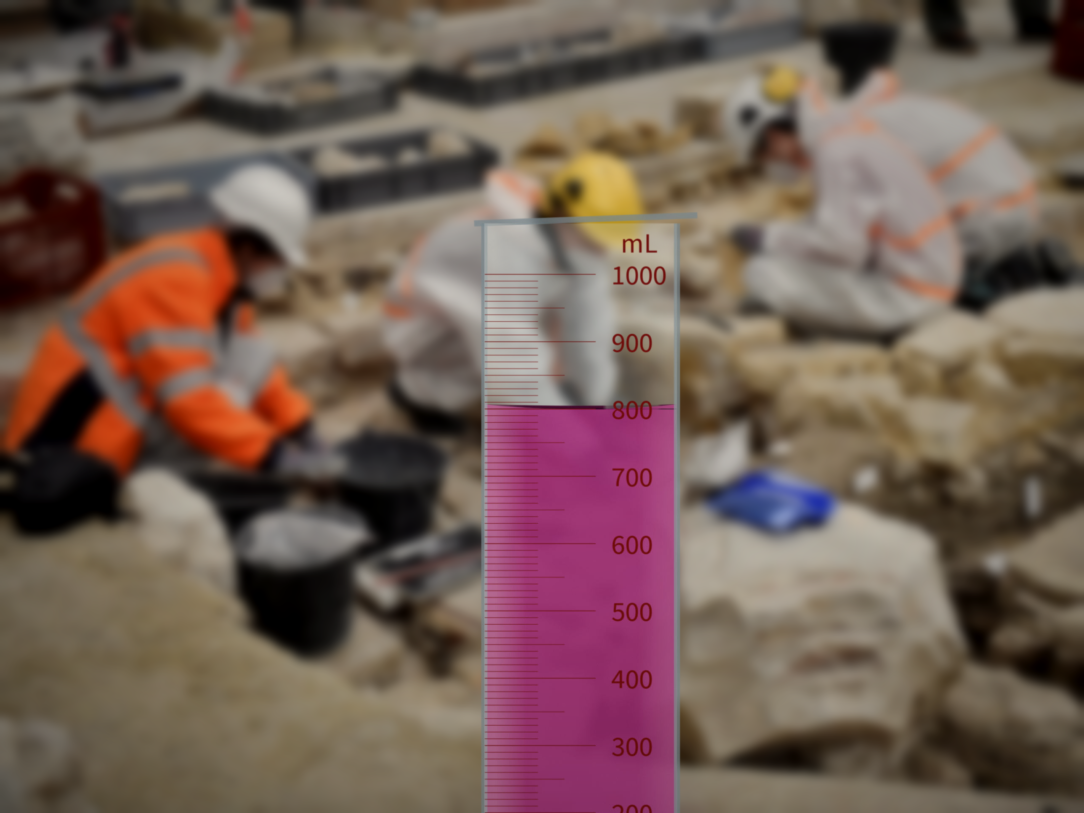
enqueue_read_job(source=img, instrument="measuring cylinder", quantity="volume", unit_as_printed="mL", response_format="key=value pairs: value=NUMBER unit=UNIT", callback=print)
value=800 unit=mL
